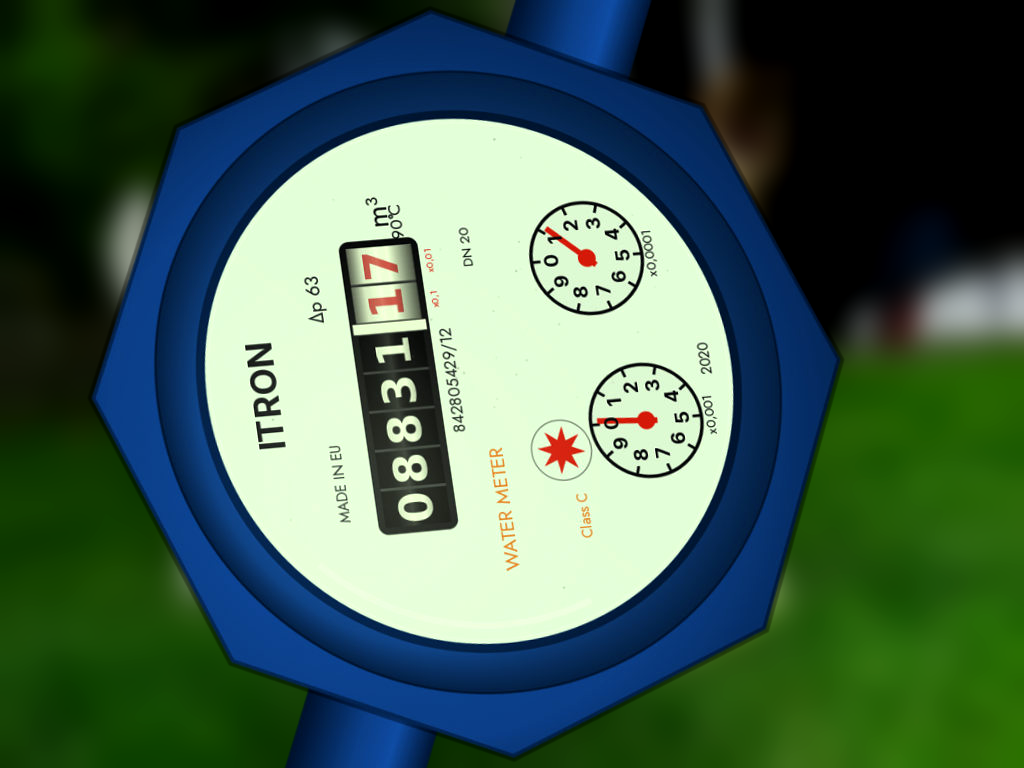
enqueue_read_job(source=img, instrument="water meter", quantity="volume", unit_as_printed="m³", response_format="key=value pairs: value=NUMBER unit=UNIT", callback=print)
value=8831.1701 unit=m³
